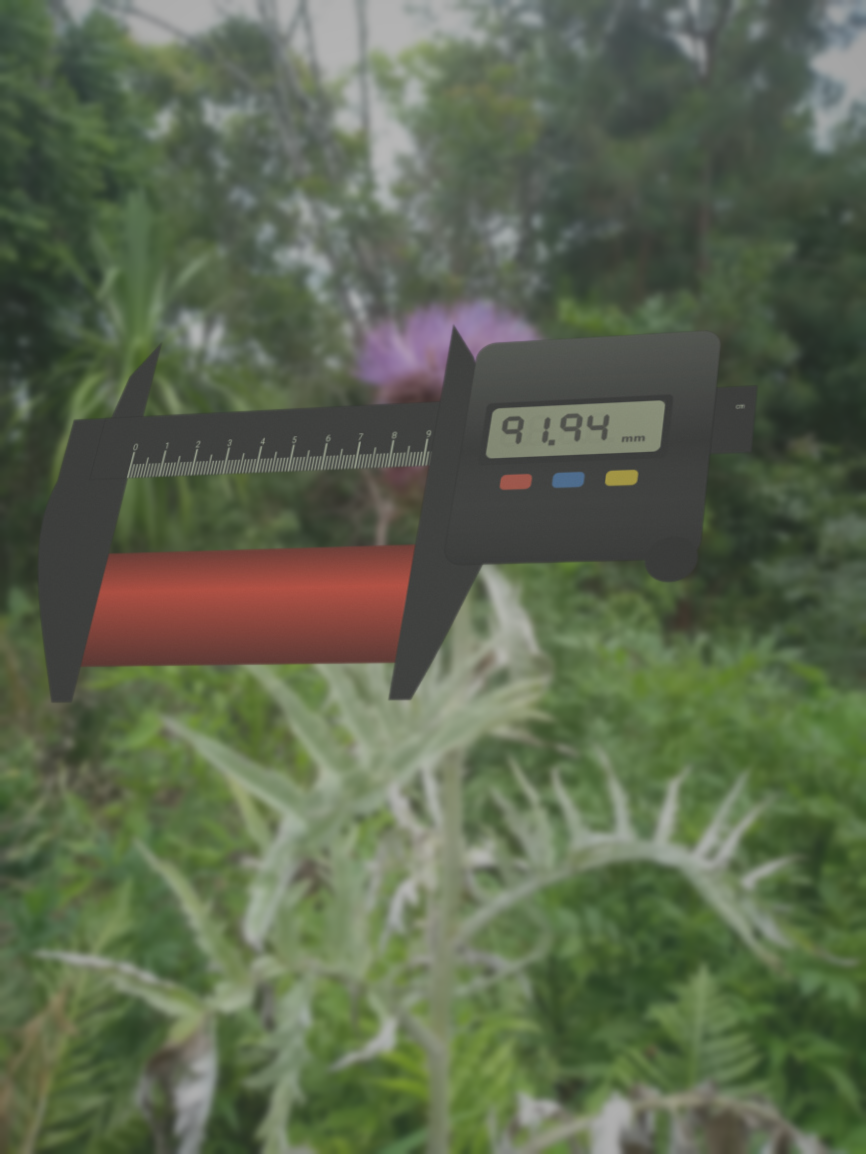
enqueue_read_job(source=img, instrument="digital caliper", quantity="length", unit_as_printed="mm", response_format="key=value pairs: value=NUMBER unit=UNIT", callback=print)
value=91.94 unit=mm
